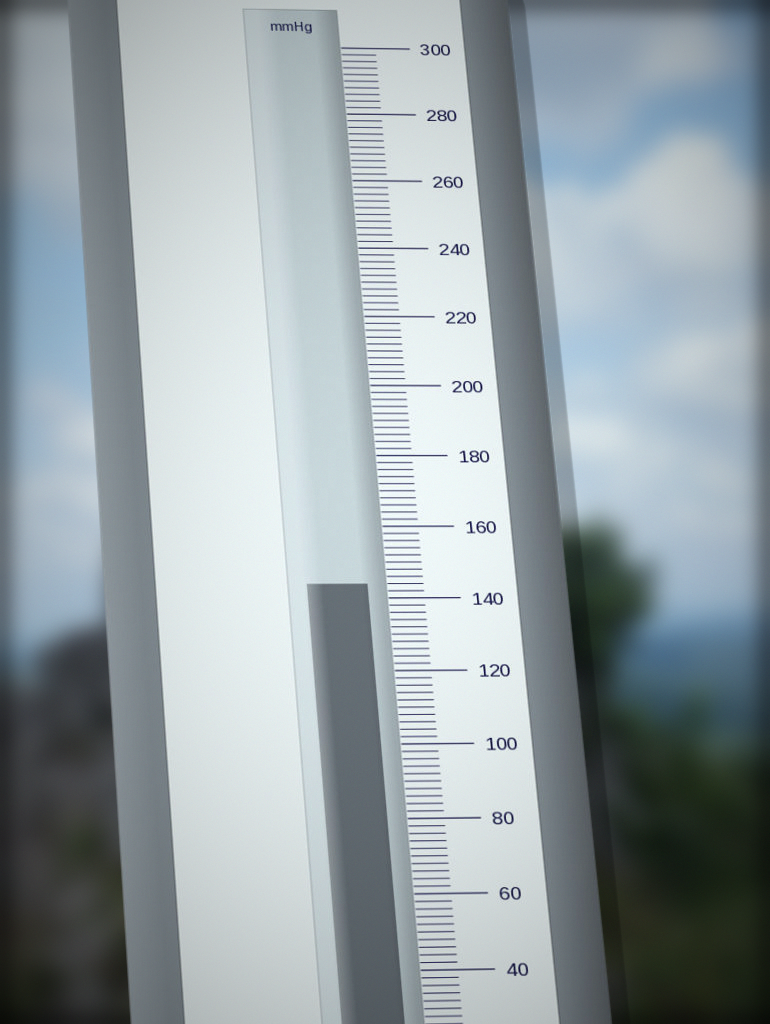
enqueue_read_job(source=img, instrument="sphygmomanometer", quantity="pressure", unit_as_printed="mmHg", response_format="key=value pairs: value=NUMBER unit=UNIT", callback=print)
value=144 unit=mmHg
